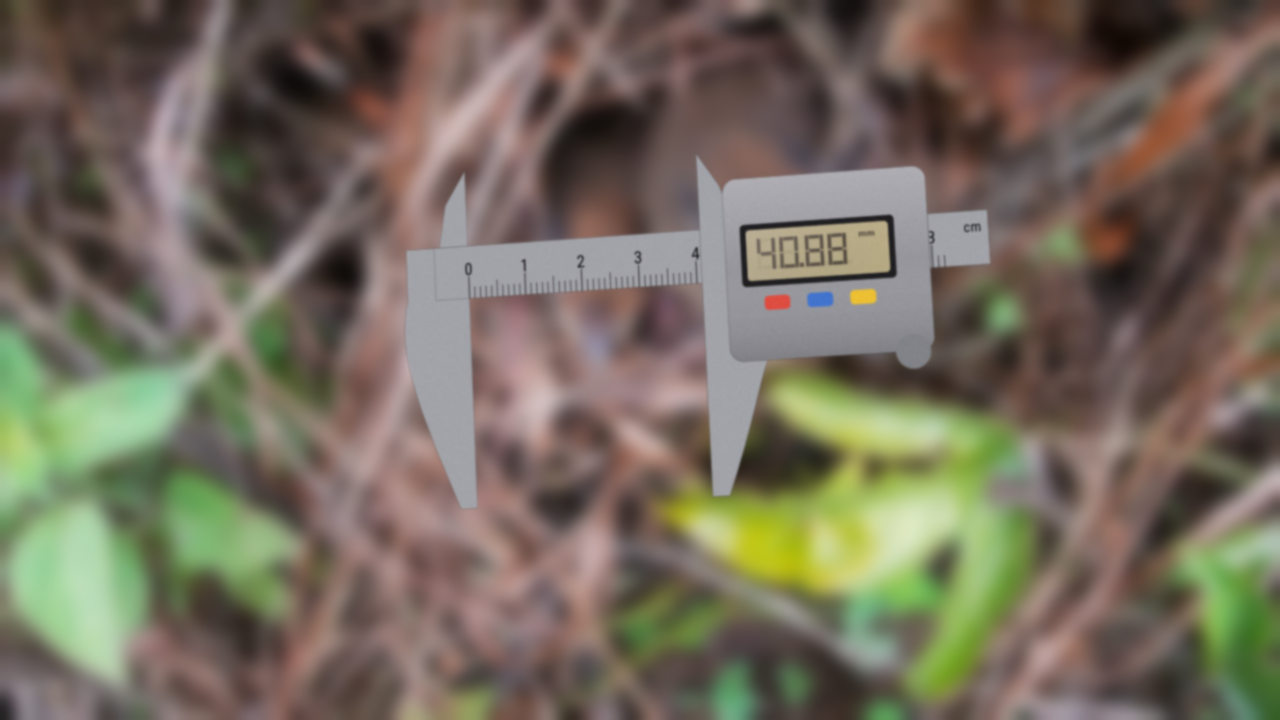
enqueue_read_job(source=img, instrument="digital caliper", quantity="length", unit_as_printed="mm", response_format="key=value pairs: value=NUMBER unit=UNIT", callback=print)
value=40.88 unit=mm
